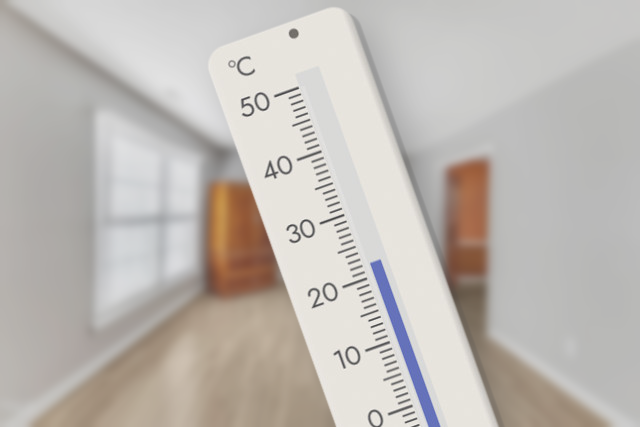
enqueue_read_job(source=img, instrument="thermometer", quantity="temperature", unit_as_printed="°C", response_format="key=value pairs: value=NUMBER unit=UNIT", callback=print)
value=22 unit=°C
